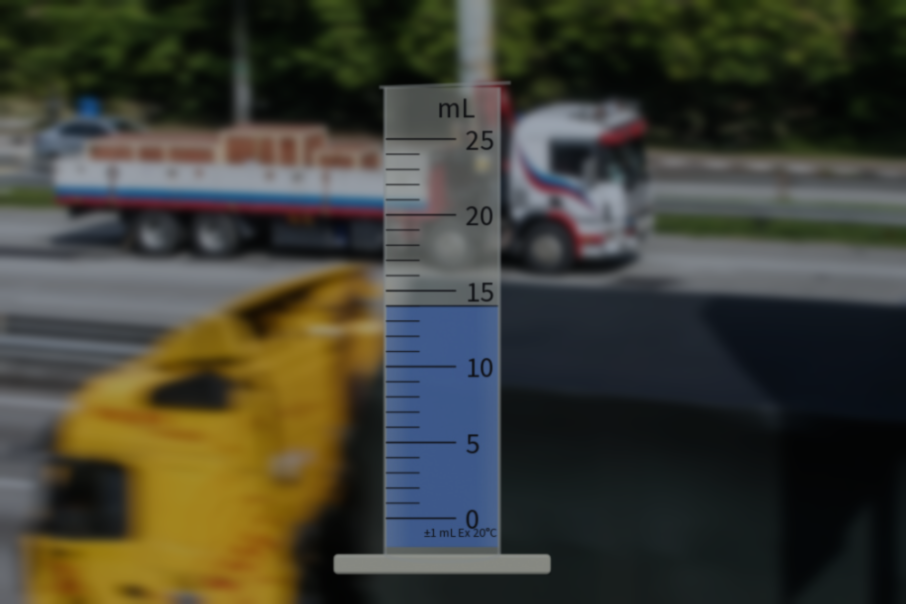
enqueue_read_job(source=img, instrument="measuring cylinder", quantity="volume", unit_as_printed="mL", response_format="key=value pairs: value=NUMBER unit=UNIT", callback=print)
value=14 unit=mL
